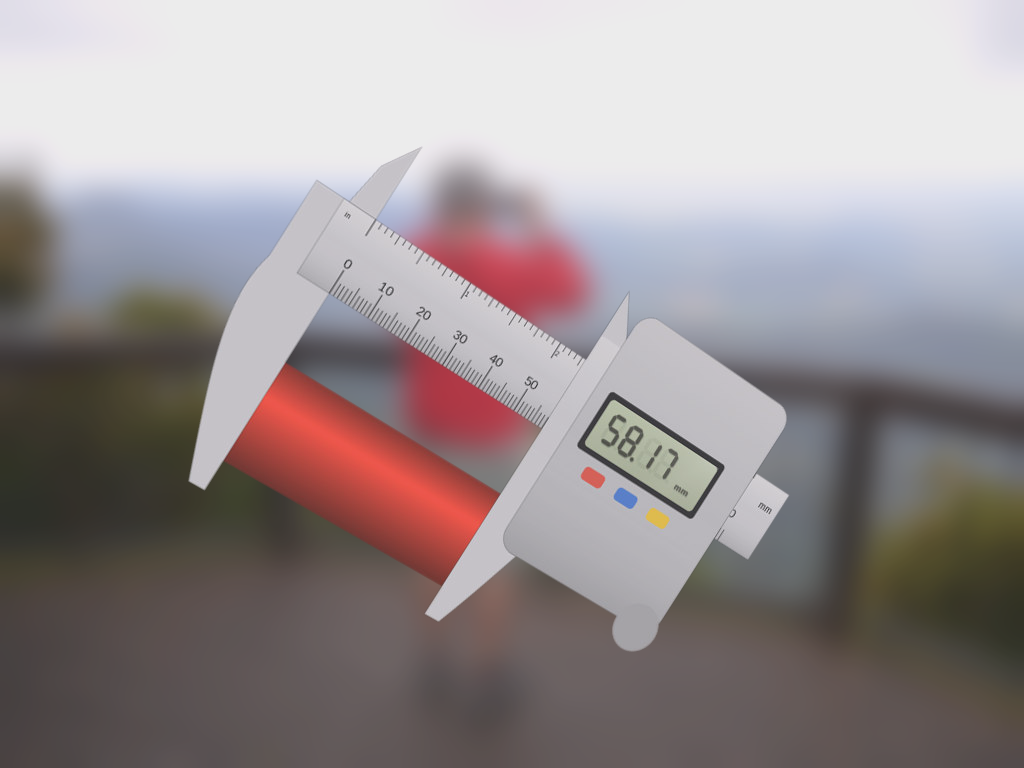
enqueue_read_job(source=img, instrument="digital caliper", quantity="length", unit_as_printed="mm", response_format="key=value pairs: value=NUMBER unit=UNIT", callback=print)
value=58.17 unit=mm
